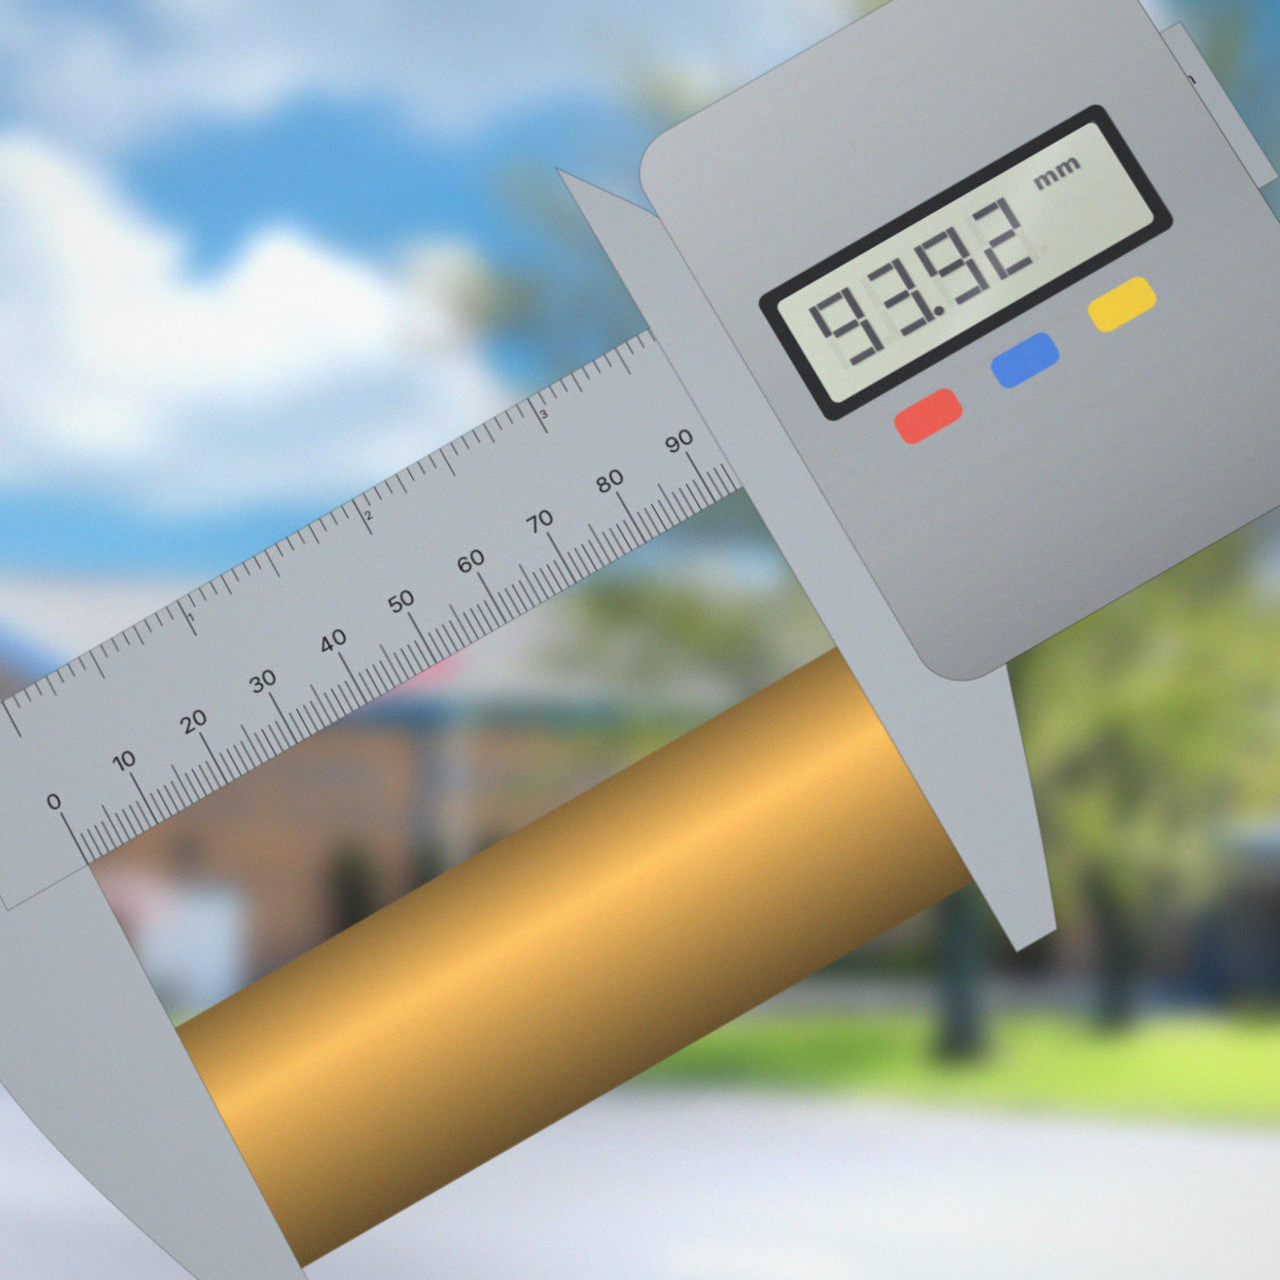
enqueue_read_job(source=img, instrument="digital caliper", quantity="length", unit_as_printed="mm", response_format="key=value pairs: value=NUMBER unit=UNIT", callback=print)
value=93.92 unit=mm
